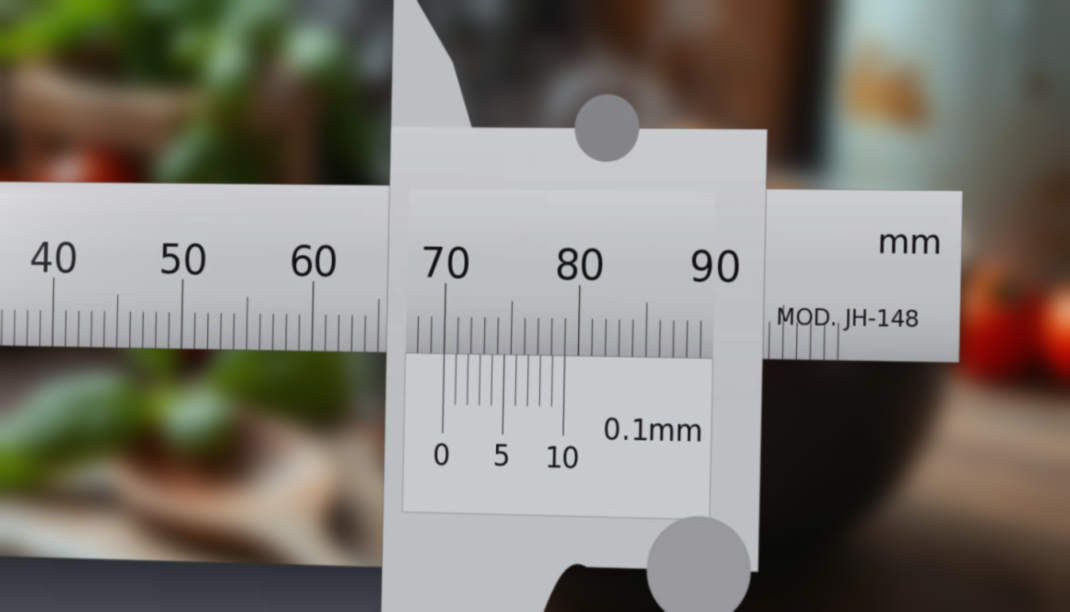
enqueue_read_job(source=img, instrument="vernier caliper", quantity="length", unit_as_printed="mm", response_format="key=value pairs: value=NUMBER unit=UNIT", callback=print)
value=70.0 unit=mm
